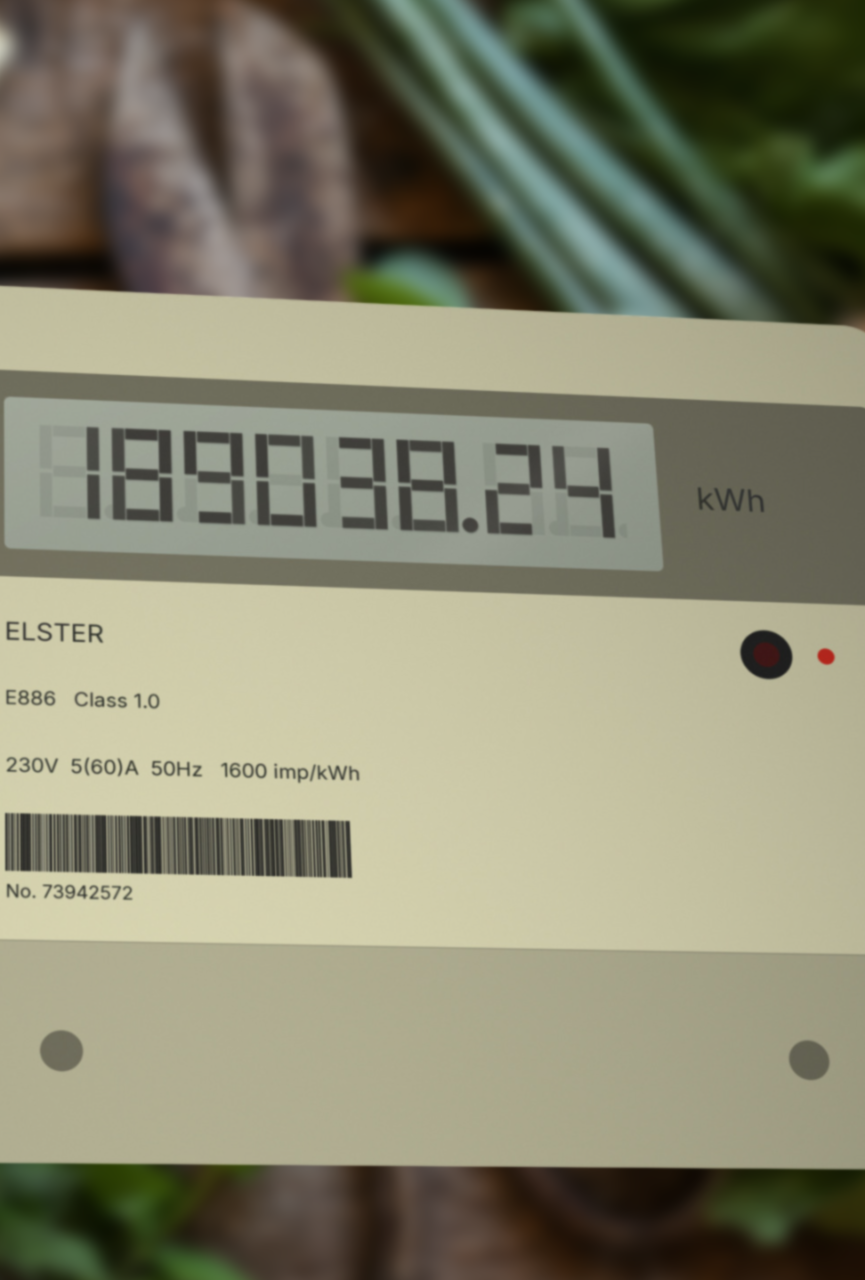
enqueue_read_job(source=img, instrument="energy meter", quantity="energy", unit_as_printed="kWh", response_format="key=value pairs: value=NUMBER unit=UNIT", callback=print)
value=189038.24 unit=kWh
